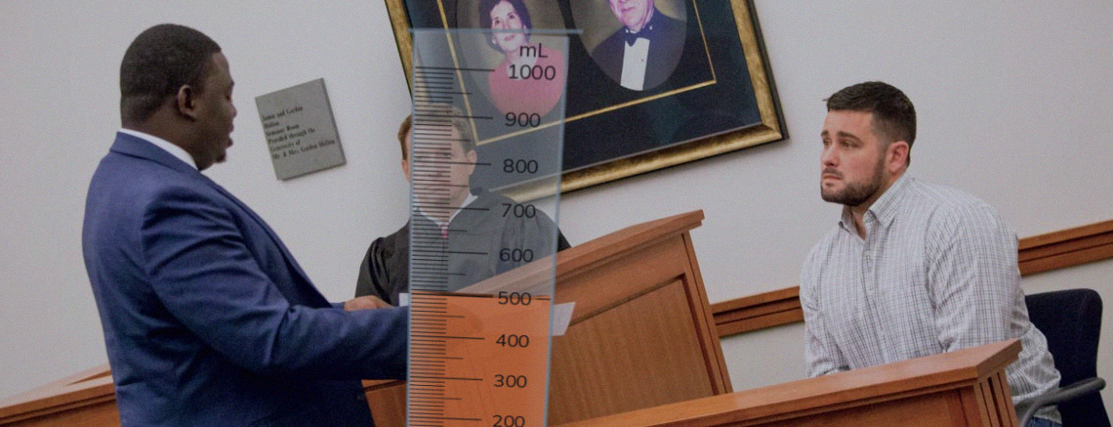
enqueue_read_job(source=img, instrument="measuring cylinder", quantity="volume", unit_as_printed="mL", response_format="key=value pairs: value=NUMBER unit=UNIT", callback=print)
value=500 unit=mL
